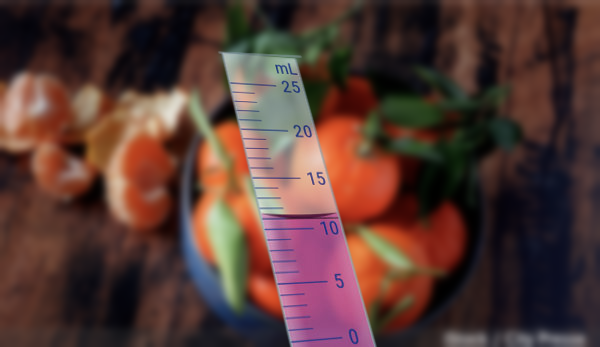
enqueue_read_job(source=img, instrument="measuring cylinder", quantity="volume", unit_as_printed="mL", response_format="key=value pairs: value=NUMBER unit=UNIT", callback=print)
value=11 unit=mL
